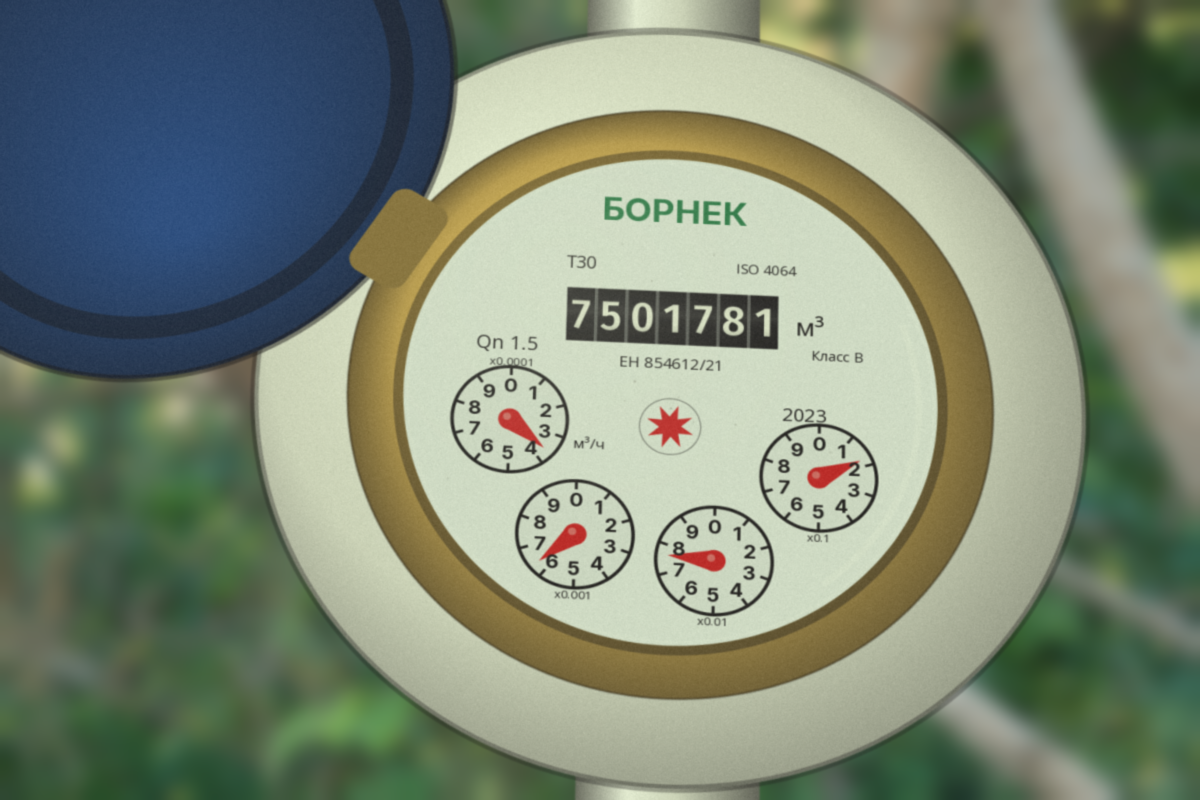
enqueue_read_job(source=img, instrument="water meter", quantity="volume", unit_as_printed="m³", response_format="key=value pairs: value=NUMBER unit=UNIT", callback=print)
value=7501781.1763 unit=m³
